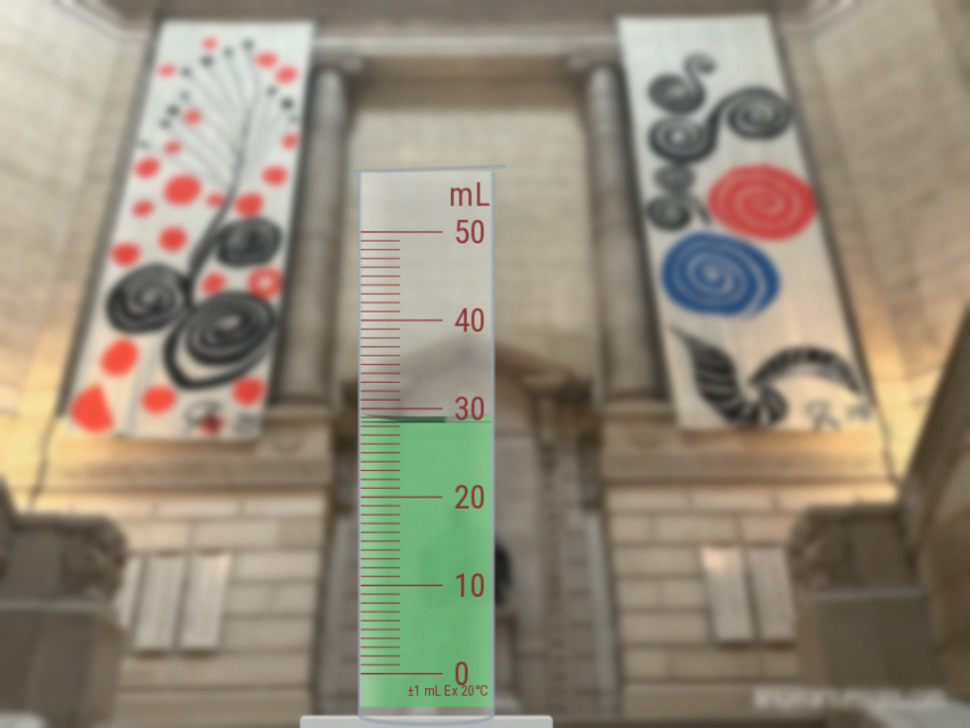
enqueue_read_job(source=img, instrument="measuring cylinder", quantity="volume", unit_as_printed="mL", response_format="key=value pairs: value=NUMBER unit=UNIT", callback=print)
value=28.5 unit=mL
